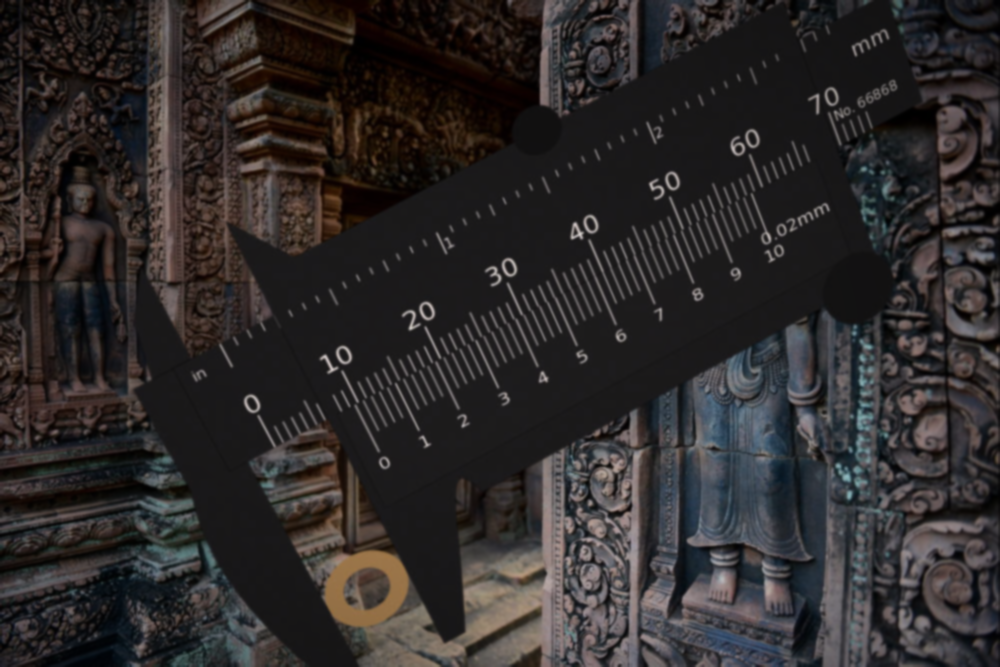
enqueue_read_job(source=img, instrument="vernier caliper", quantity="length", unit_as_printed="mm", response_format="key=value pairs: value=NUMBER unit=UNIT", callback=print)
value=9.6 unit=mm
